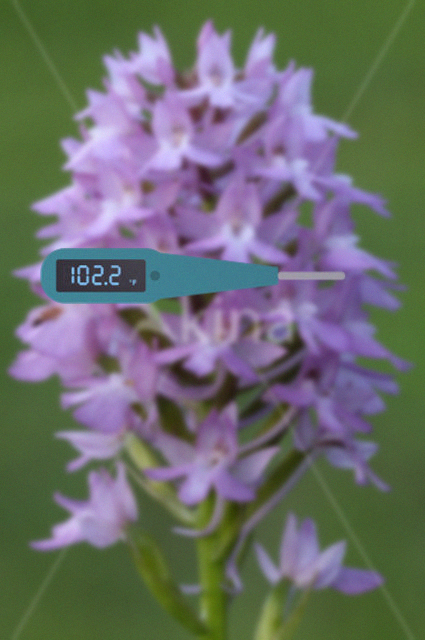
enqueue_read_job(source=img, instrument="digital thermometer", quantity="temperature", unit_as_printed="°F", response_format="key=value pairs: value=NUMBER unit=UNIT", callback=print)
value=102.2 unit=°F
